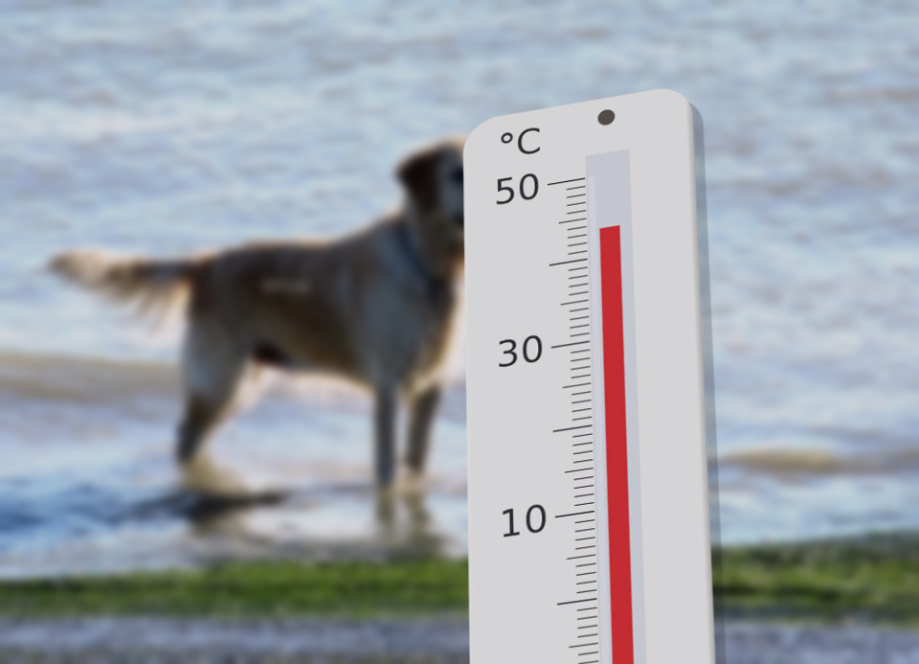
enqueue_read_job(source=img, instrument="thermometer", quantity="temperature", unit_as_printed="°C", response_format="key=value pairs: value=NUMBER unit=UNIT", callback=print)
value=43.5 unit=°C
